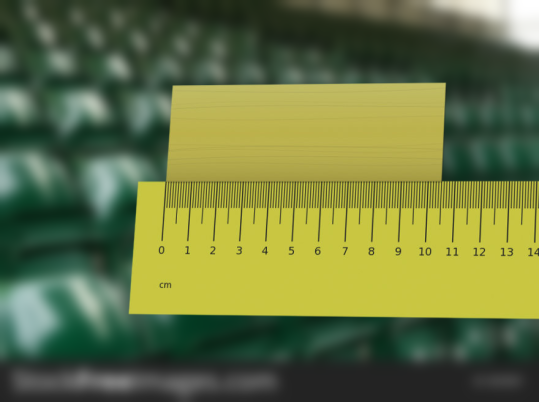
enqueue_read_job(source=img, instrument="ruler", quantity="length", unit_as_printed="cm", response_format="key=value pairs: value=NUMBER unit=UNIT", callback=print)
value=10.5 unit=cm
